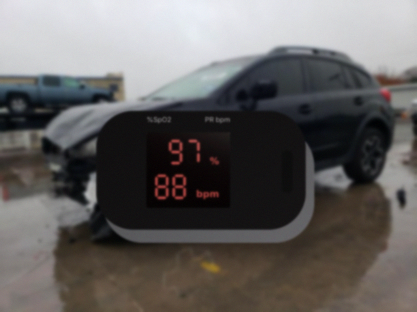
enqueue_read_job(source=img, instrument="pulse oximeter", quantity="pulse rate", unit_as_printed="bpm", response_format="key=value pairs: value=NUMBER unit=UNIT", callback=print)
value=88 unit=bpm
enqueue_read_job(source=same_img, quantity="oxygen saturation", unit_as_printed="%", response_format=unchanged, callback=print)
value=97 unit=%
